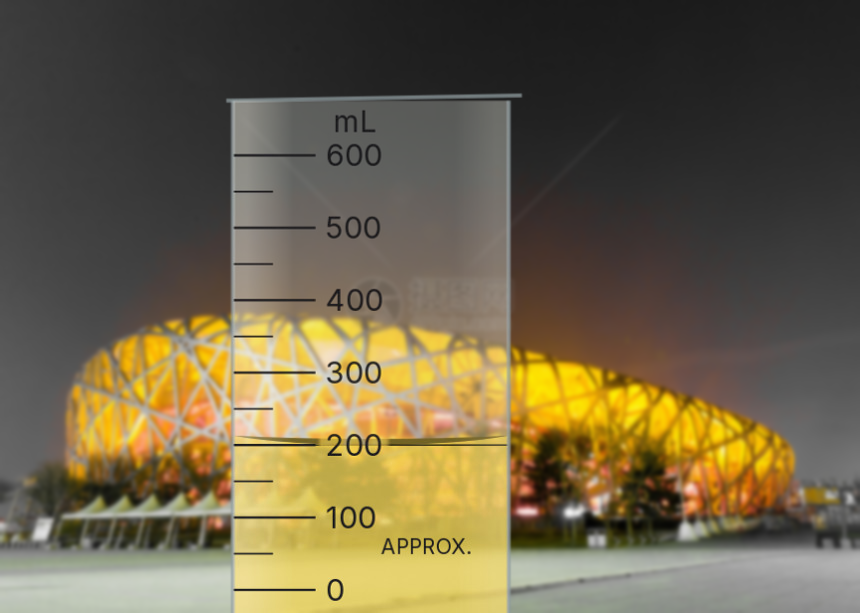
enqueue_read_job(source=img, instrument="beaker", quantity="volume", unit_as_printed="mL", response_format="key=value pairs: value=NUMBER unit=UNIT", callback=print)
value=200 unit=mL
